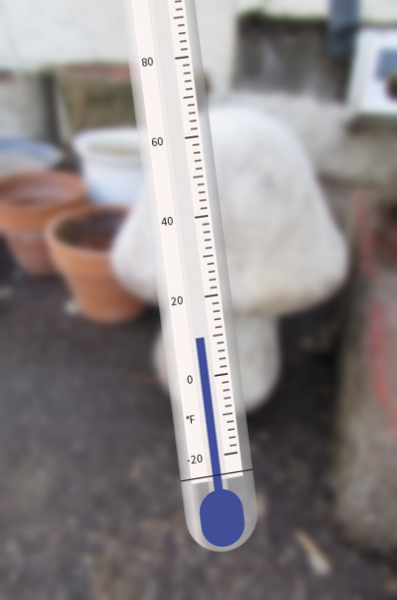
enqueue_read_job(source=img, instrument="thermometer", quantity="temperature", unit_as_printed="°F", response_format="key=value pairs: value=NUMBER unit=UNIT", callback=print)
value=10 unit=°F
